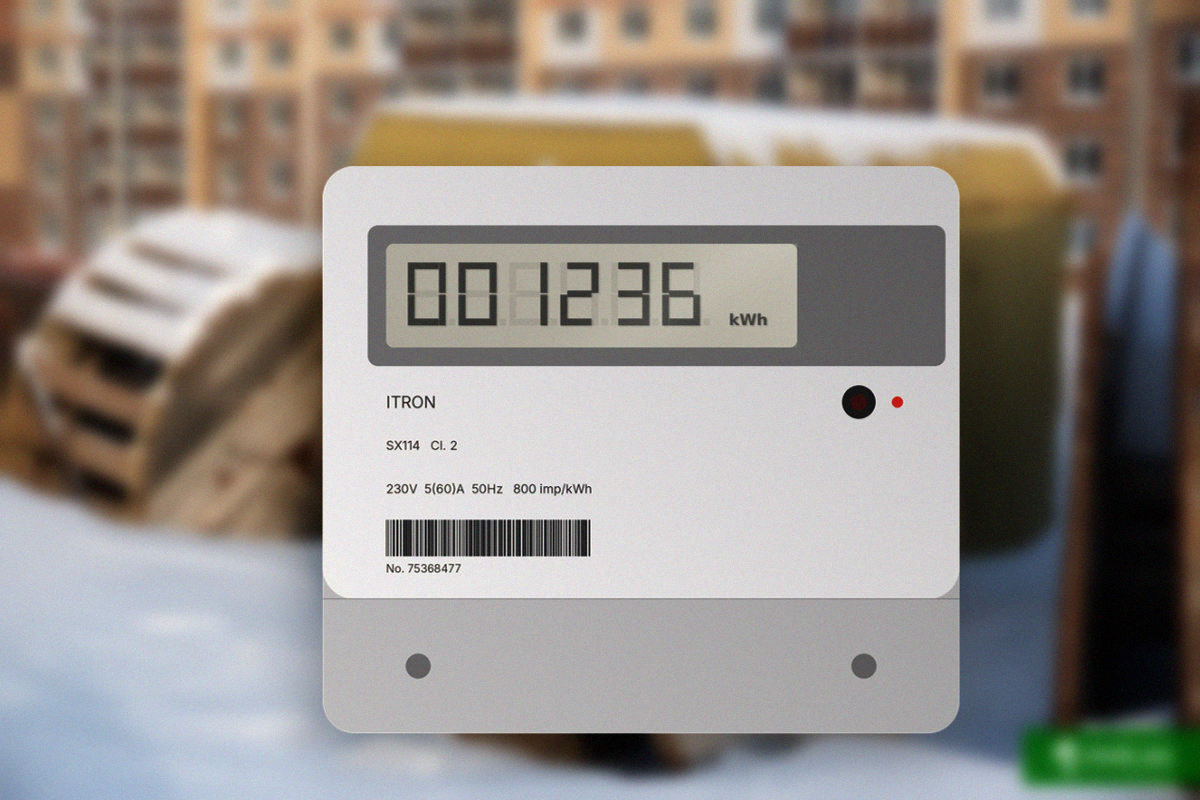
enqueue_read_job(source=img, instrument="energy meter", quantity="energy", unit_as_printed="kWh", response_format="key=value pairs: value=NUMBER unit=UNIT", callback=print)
value=1236 unit=kWh
